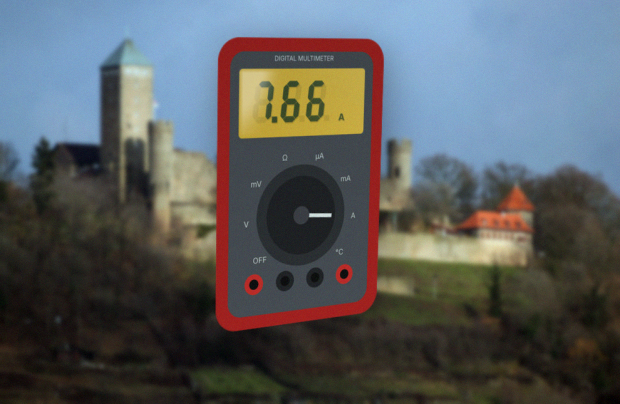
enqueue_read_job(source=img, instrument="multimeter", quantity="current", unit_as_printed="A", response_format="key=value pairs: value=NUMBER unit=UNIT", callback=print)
value=7.66 unit=A
